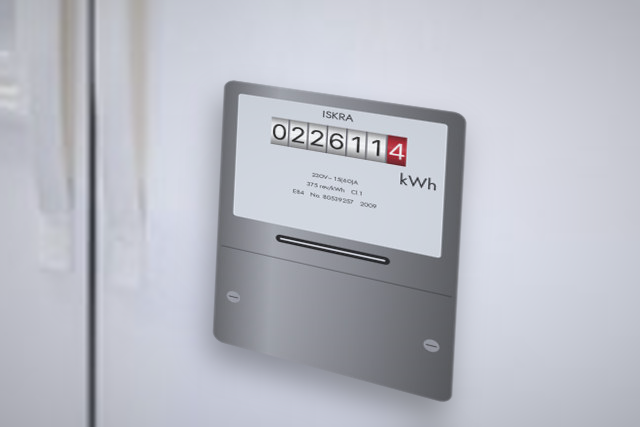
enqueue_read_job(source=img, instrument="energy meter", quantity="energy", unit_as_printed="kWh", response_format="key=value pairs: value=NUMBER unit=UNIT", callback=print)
value=22611.4 unit=kWh
